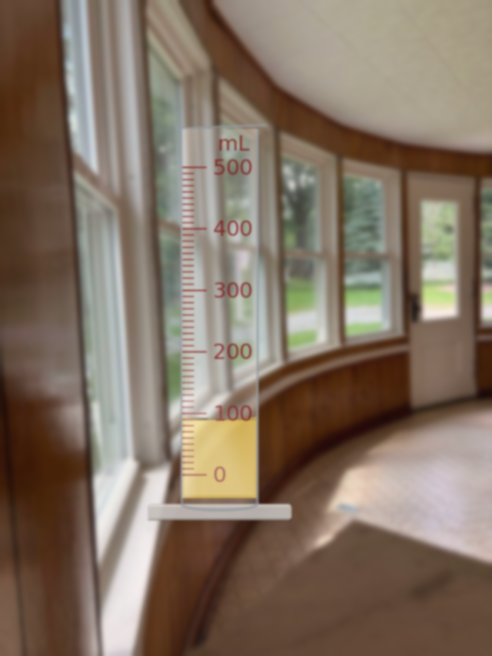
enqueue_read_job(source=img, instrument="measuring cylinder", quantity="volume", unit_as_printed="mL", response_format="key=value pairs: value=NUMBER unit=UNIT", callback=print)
value=90 unit=mL
